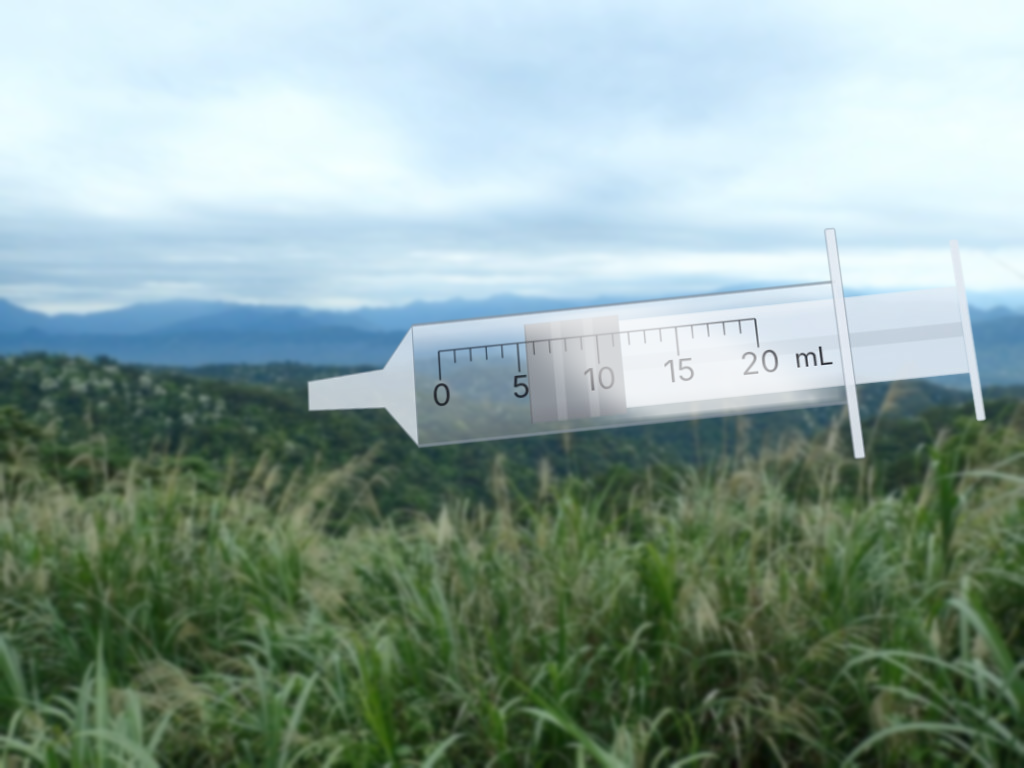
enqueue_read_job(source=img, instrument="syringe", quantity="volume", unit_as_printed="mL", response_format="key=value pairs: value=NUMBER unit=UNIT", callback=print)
value=5.5 unit=mL
